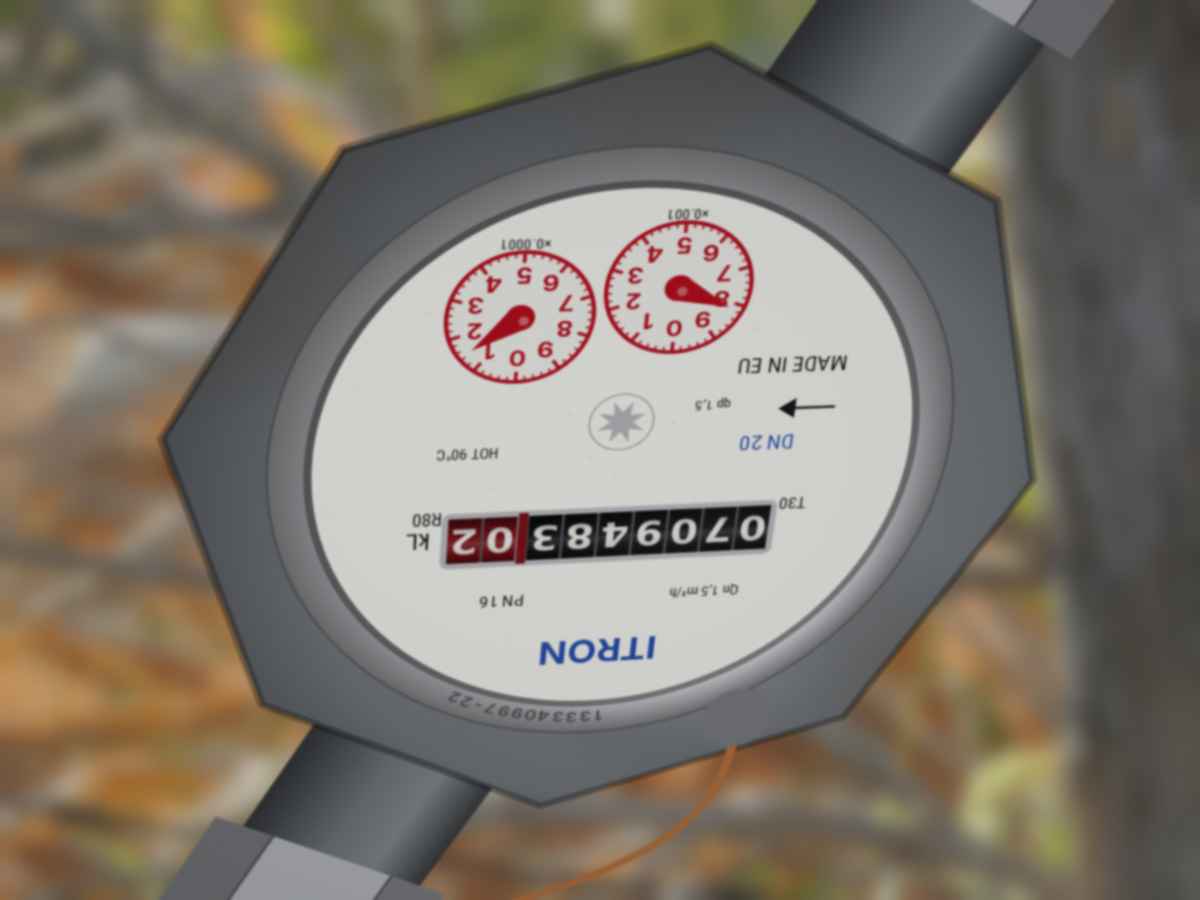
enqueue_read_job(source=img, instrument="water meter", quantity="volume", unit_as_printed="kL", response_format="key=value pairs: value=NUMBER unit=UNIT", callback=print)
value=709483.0281 unit=kL
